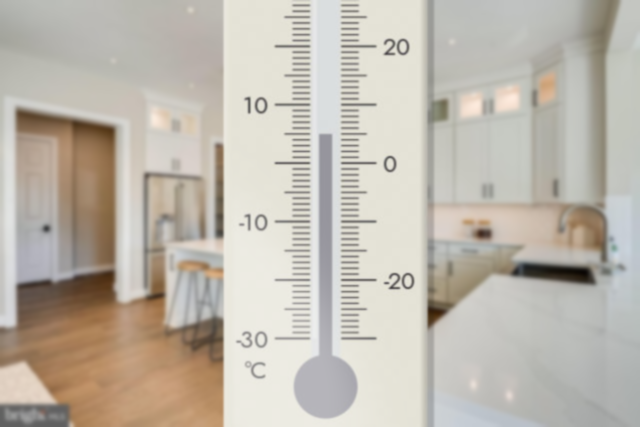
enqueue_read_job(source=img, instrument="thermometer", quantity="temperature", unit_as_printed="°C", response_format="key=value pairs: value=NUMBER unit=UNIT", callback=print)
value=5 unit=°C
